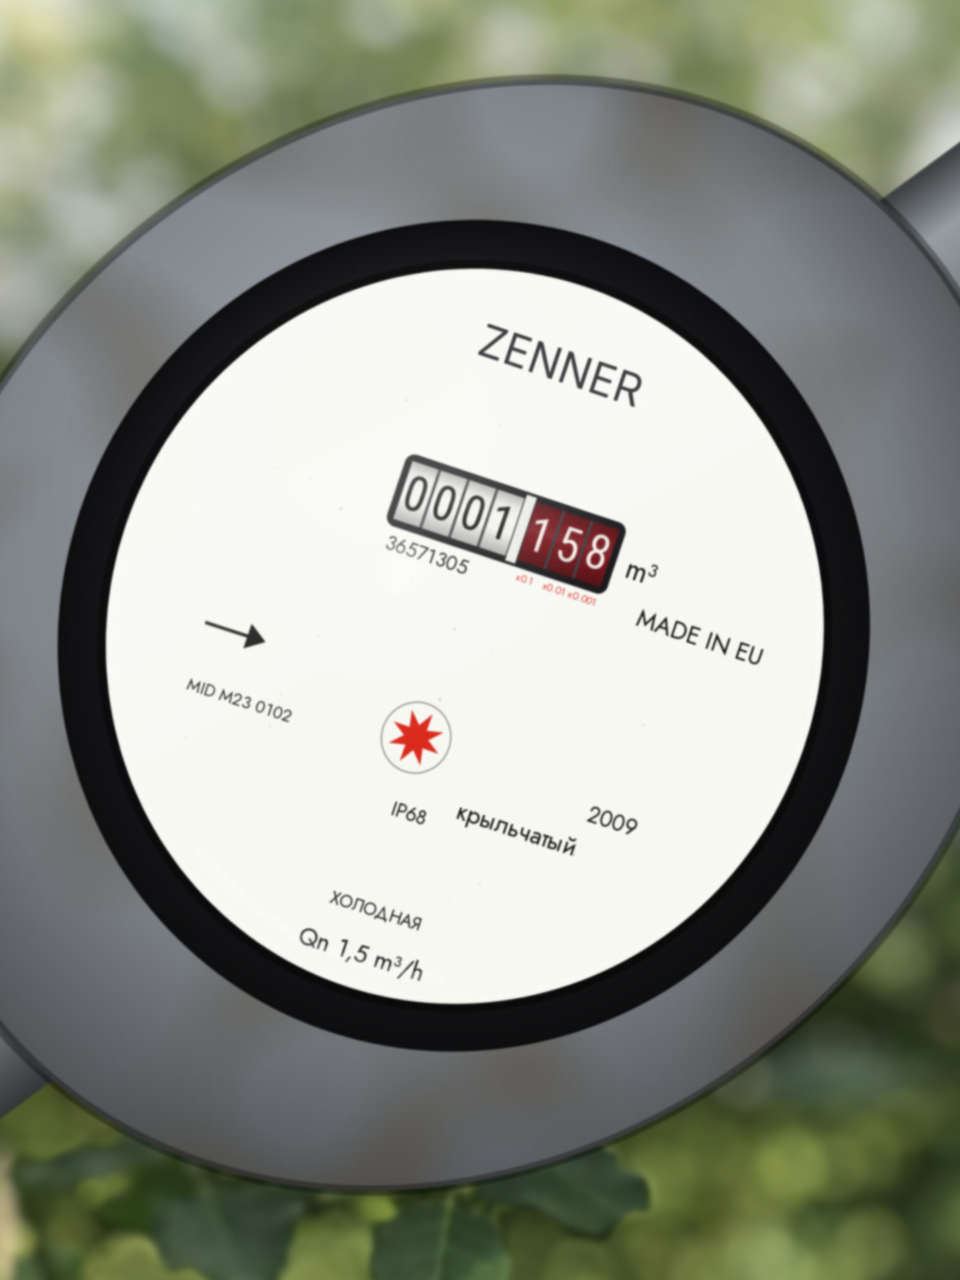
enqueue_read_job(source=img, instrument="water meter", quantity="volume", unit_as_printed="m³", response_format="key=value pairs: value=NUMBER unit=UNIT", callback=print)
value=1.158 unit=m³
